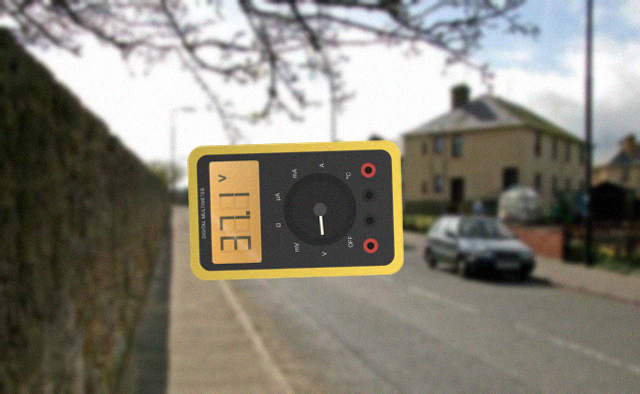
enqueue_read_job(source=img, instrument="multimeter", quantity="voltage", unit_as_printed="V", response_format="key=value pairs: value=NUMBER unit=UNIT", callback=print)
value=37.1 unit=V
